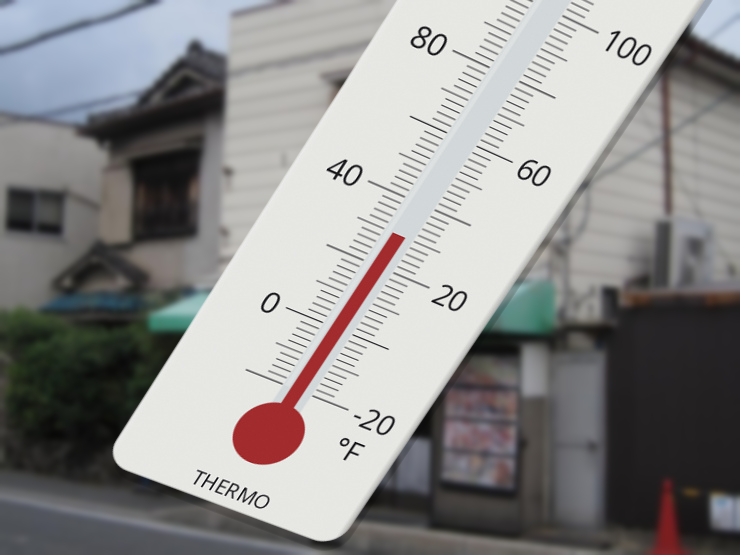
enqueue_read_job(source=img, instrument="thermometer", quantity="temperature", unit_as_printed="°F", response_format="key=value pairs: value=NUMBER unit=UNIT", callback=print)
value=30 unit=°F
